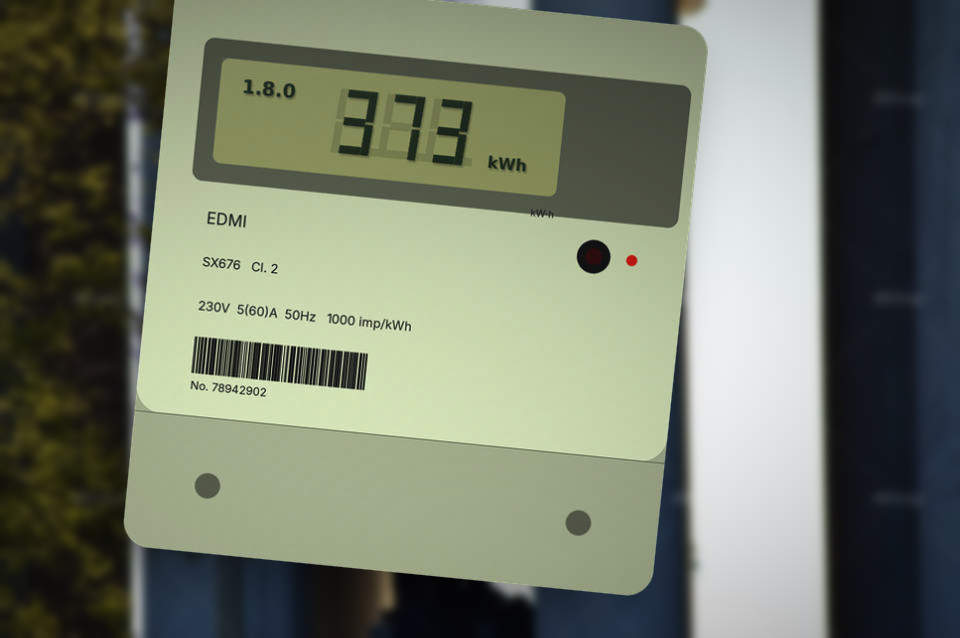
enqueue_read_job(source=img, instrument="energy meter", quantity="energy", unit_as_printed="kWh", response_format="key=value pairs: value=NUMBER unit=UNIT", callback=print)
value=373 unit=kWh
